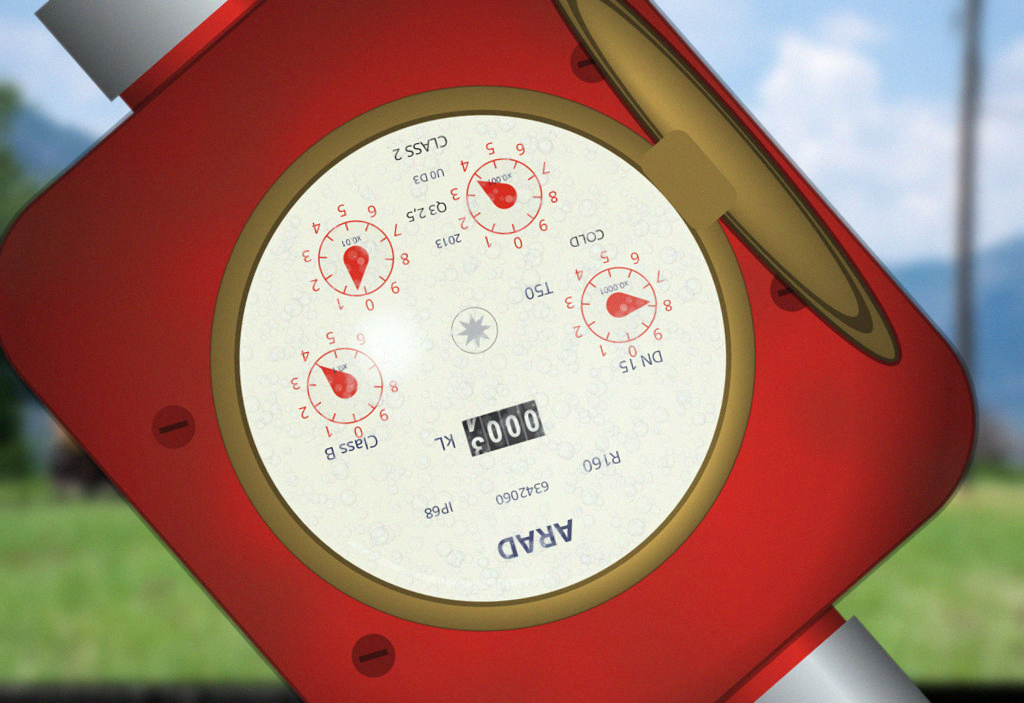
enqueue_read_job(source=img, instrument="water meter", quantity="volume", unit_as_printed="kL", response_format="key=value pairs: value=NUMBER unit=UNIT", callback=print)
value=3.4037 unit=kL
